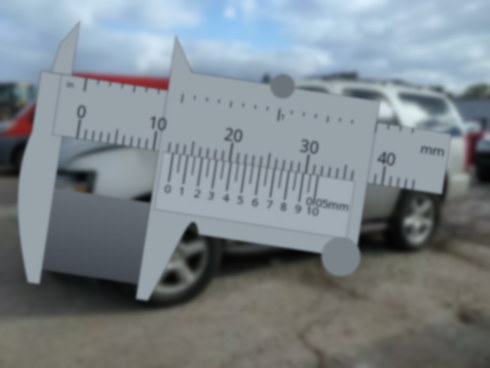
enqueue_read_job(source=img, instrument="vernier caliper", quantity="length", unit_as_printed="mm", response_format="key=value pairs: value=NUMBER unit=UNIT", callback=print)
value=12.6 unit=mm
